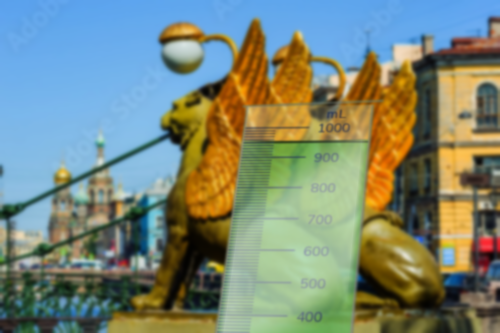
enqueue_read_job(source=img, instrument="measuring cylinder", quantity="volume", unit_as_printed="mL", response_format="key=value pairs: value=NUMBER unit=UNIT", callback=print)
value=950 unit=mL
